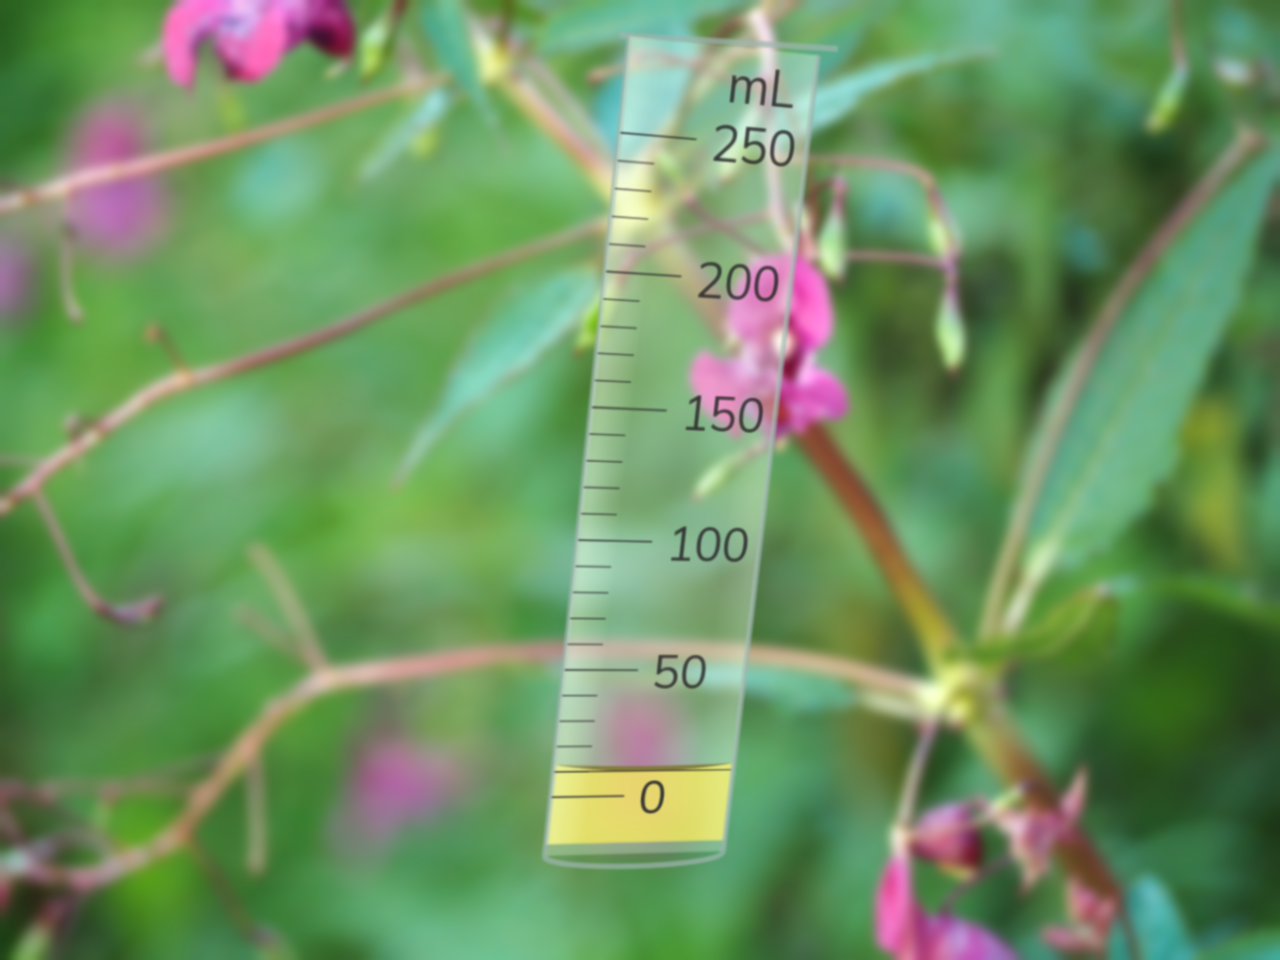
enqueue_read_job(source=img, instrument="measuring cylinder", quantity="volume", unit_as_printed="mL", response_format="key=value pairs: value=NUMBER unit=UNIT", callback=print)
value=10 unit=mL
